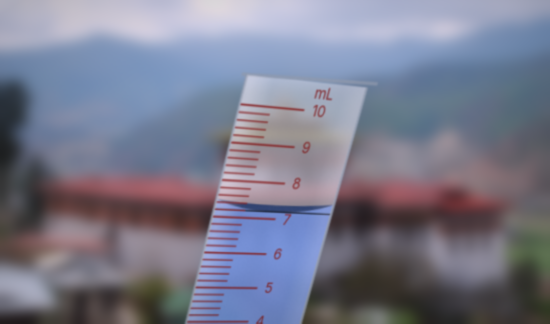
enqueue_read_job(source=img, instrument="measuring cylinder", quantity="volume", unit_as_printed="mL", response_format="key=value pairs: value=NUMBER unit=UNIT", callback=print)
value=7.2 unit=mL
